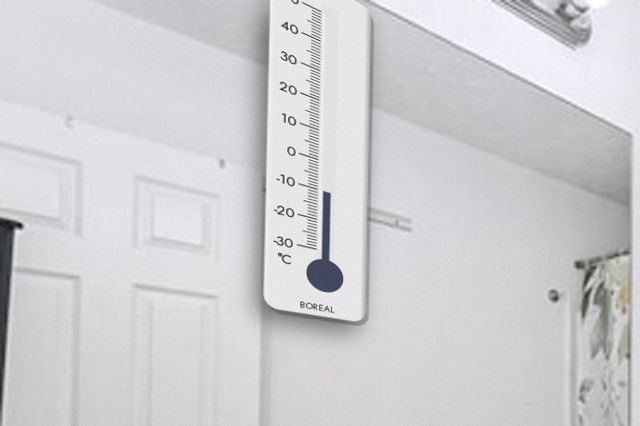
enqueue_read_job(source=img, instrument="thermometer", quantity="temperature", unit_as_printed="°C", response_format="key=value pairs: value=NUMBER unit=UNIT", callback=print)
value=-10 unit=°C
